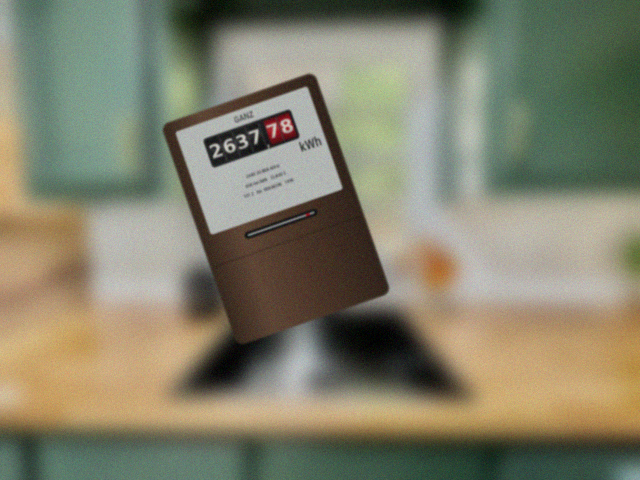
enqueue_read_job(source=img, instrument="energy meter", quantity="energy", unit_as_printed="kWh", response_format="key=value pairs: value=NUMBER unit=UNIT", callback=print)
value=2637.78 unit=kWh
